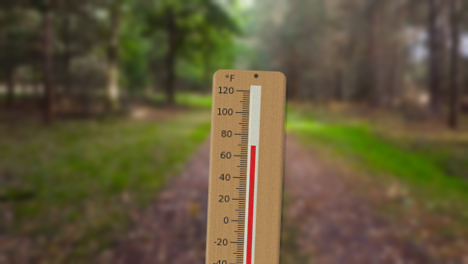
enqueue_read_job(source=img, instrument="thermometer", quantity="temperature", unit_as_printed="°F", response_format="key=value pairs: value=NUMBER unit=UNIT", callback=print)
value=70 unit=°F
